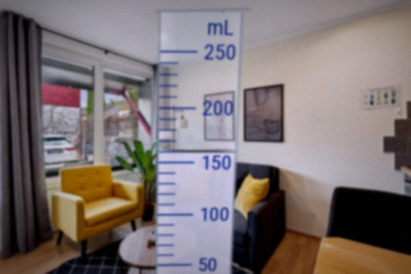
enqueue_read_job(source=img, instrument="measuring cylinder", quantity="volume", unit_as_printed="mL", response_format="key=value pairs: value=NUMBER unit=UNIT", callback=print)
value=160 unit=mL
